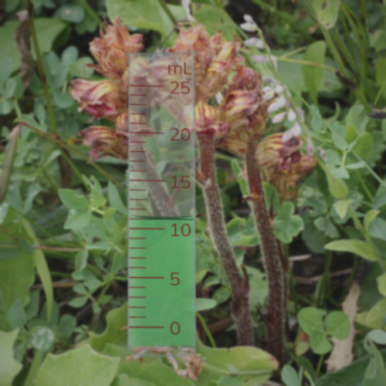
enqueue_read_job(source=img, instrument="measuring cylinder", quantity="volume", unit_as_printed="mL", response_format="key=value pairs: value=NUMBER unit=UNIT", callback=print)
value=11 unit=mL
